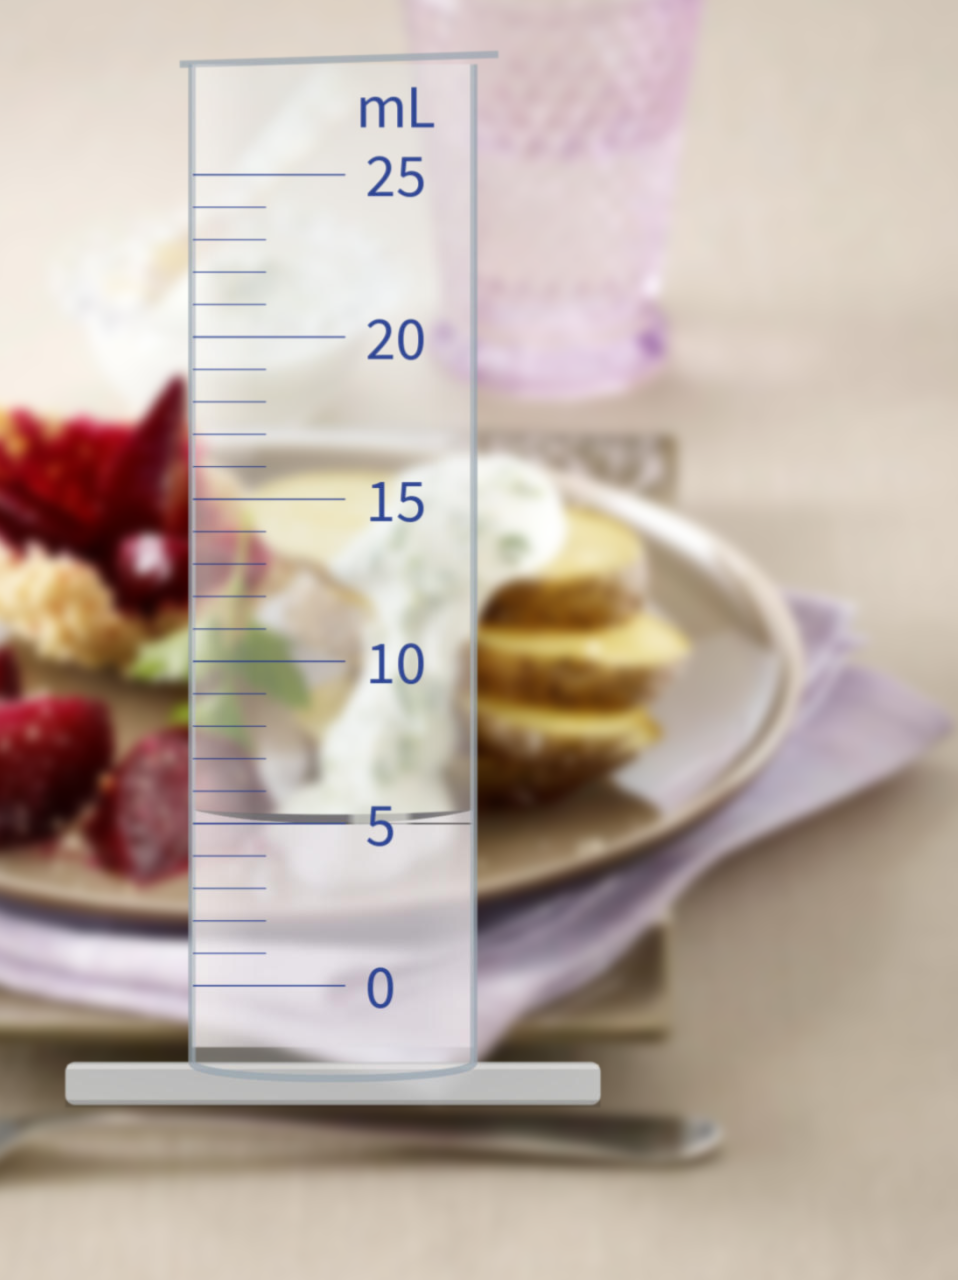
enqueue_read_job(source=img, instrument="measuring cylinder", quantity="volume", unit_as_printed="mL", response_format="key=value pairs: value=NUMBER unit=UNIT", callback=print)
value=5 unit=mL
